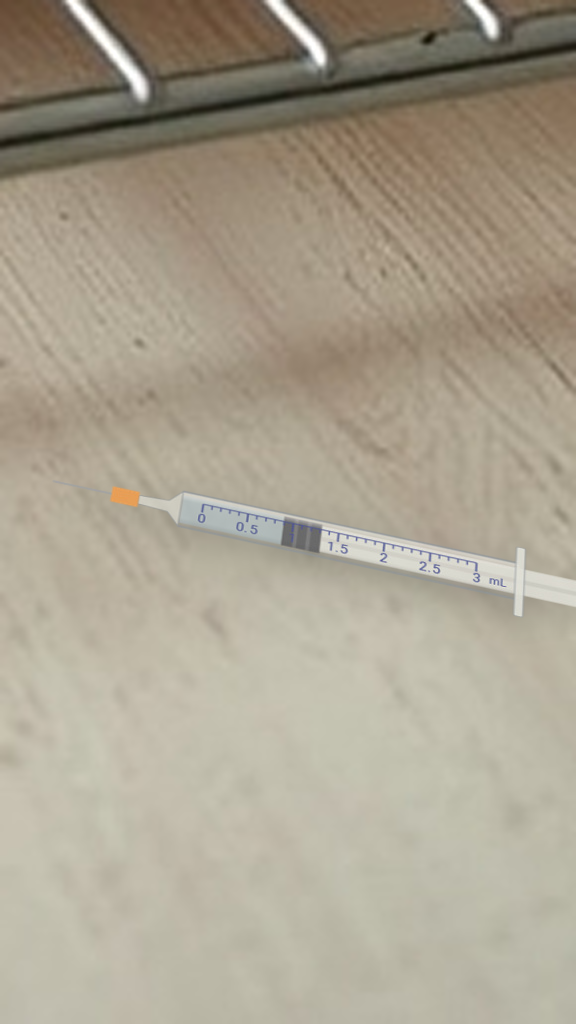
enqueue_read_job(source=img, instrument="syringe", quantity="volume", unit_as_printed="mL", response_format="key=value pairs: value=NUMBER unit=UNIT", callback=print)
value=0.9 unit=mL
